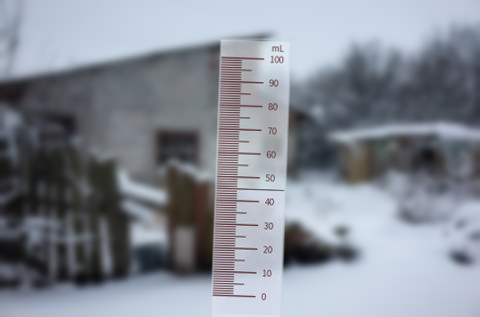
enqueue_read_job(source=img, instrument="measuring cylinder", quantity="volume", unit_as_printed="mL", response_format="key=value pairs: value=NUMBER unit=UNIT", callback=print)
value=45 unit=mL
